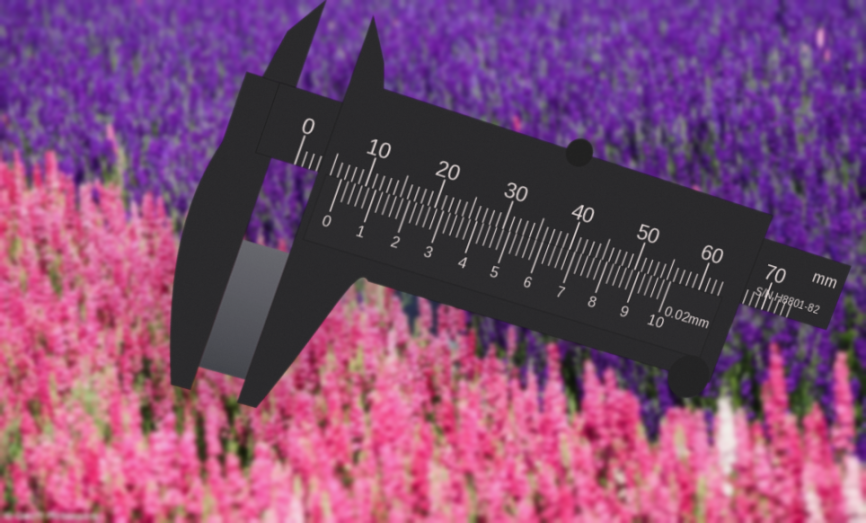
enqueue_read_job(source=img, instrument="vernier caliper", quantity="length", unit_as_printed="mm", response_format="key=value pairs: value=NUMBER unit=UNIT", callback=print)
value=6.6 unit=mm
